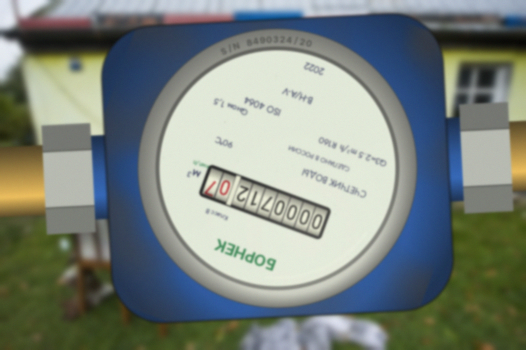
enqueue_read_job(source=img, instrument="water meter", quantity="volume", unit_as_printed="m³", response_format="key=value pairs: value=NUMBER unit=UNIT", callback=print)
value=712.07 unit=m³
